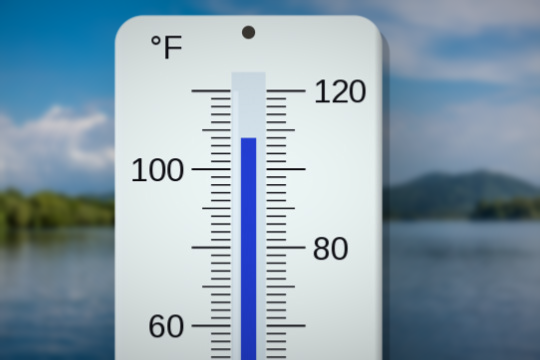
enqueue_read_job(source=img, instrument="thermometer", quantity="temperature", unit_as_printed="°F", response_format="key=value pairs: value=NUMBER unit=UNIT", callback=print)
value=108 unit=°F
